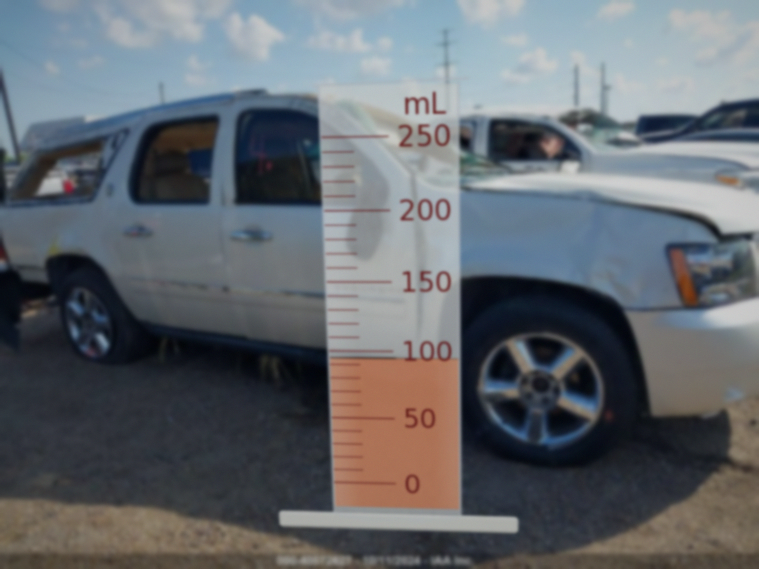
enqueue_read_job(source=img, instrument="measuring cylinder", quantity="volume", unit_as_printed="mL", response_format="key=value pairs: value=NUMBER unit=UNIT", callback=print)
value=95 unit=mL
